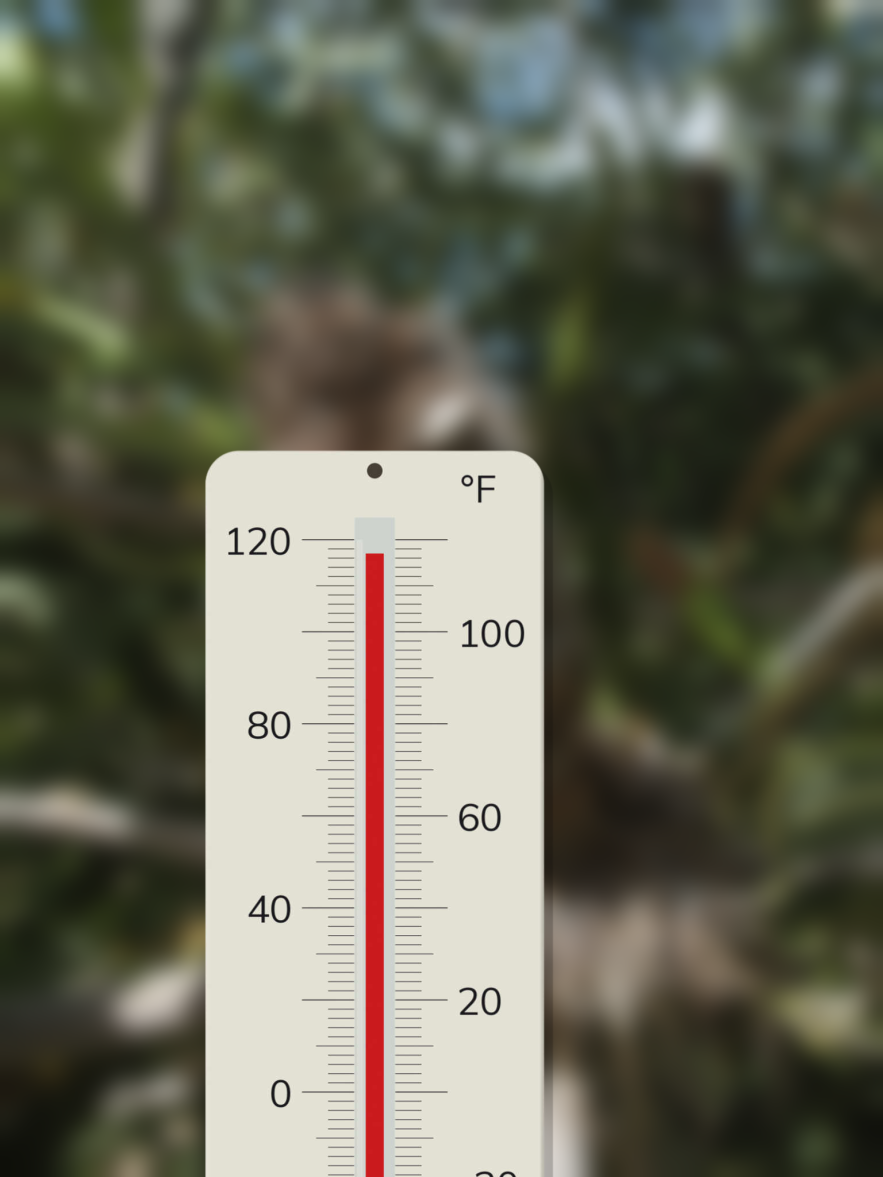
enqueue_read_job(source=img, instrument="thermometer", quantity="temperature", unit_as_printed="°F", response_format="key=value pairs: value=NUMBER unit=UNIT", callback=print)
value=117 unit=°F
